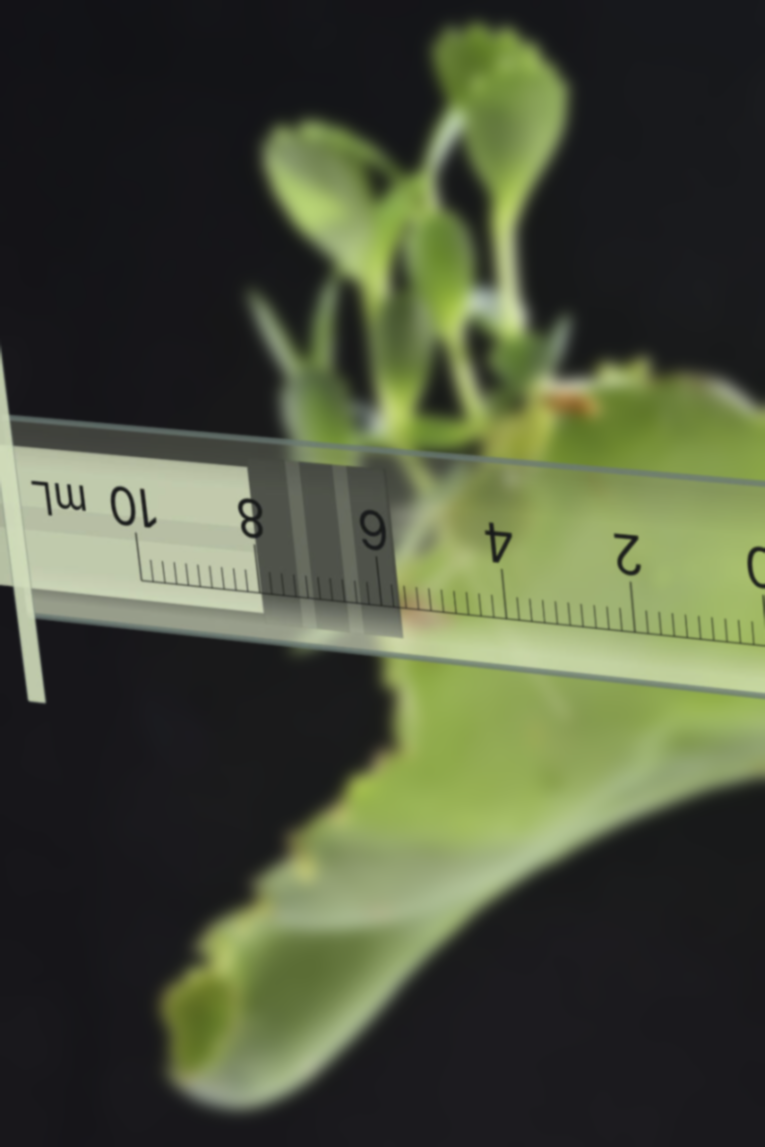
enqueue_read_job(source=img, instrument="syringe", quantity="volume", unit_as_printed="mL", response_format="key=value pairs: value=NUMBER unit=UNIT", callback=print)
value=5.7 unit=mL
